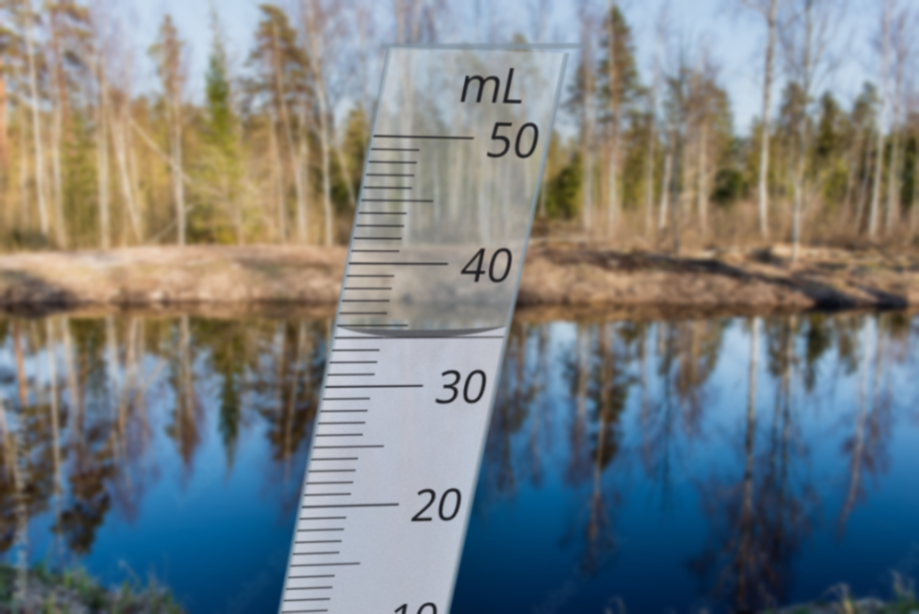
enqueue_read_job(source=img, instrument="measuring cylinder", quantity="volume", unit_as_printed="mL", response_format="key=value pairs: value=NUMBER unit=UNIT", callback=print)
value=34 unit=mL
